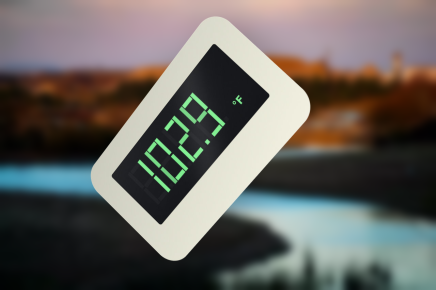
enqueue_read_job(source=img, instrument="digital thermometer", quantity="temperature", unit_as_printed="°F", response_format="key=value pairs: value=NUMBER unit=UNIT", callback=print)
value=102.9 unit=°F
